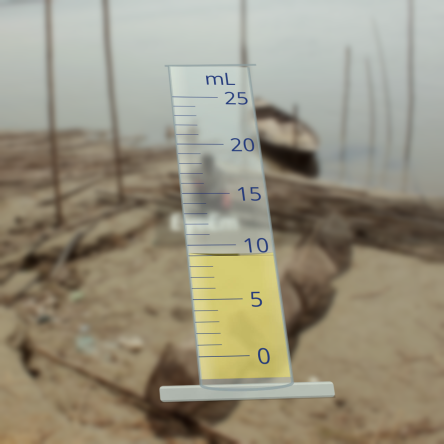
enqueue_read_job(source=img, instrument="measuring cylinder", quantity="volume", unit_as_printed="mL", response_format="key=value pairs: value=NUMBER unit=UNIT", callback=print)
value=9 unit=mL
